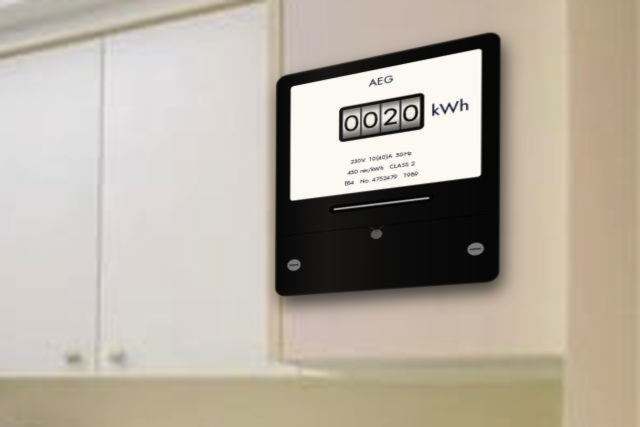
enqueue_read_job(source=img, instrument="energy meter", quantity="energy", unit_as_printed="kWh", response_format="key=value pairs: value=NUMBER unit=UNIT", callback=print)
value=20 unit=kWh
